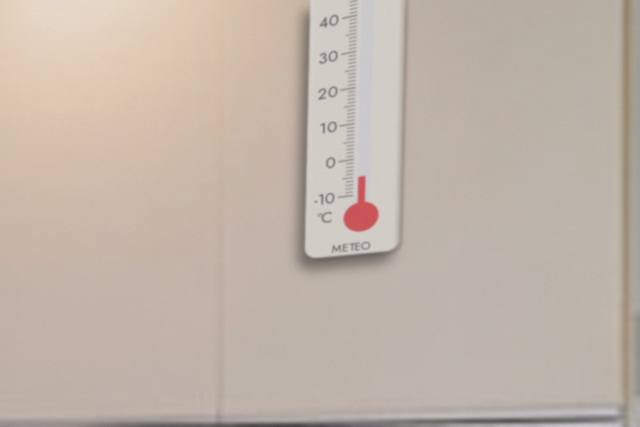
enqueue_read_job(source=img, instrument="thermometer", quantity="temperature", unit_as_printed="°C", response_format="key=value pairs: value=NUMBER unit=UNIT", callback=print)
value=-5 unit=°C
